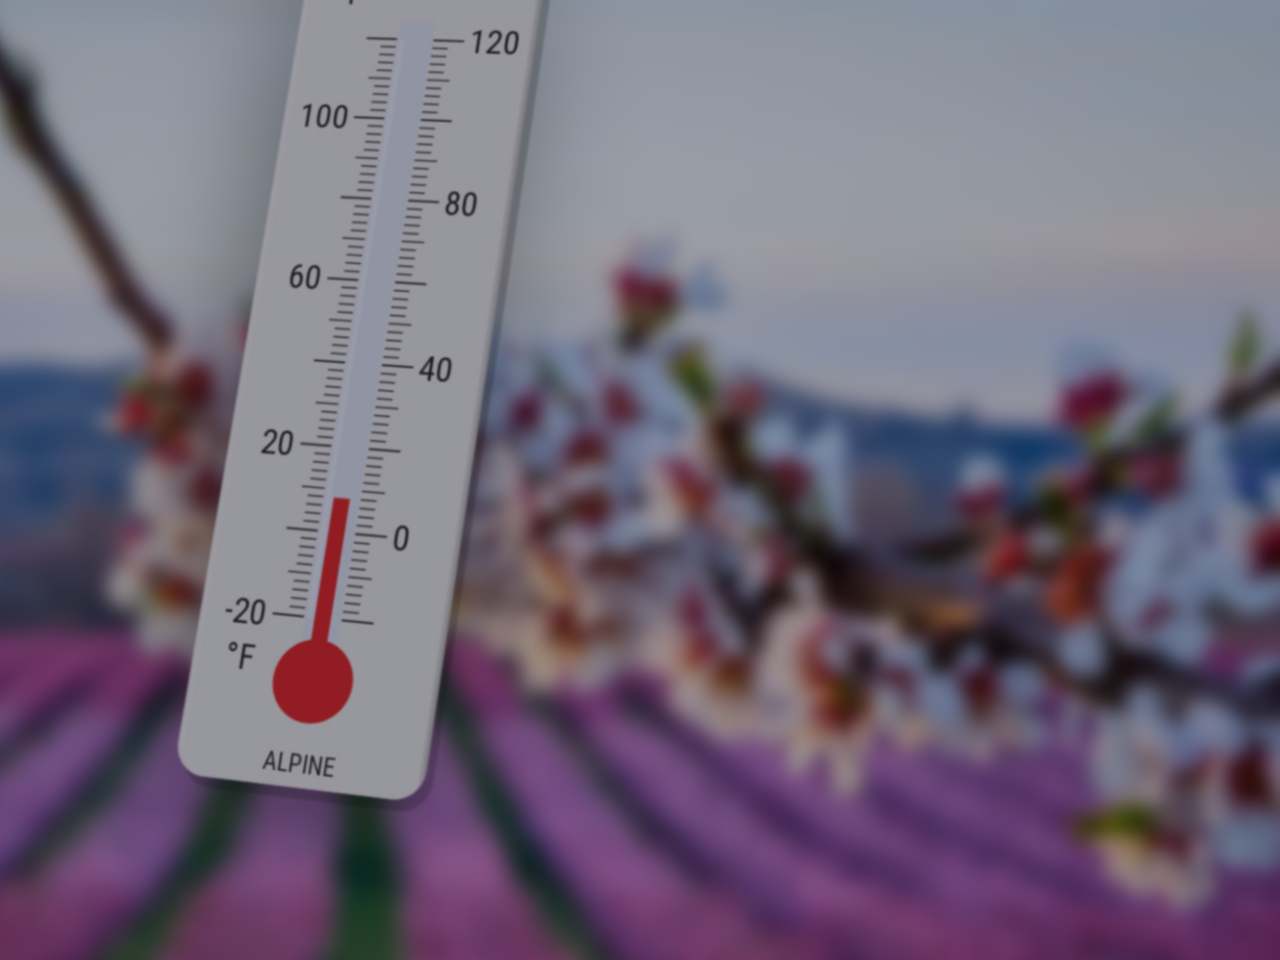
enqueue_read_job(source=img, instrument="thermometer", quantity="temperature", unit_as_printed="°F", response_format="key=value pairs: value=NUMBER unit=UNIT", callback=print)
value=8 unit=°F
